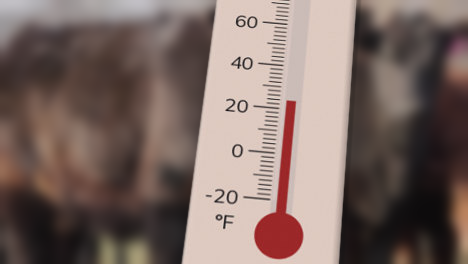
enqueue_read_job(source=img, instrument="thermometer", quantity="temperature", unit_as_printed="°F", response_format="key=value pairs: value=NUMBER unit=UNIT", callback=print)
value=24 unit=°F
